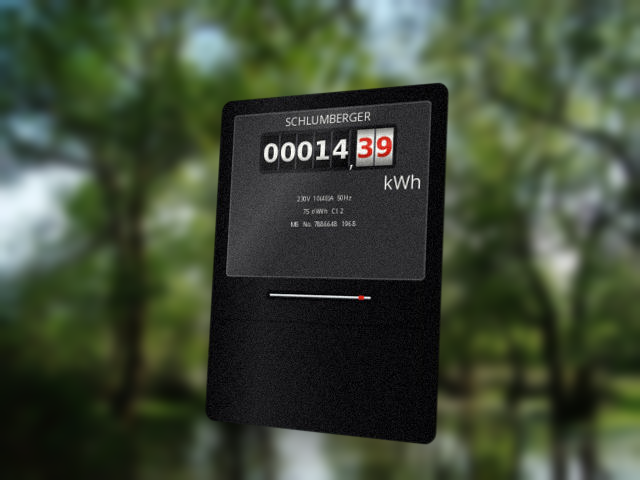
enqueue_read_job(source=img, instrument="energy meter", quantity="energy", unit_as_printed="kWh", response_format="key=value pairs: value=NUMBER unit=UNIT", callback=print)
value=14.39 unit=kWh
